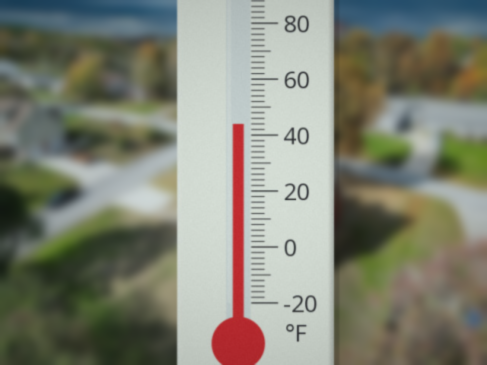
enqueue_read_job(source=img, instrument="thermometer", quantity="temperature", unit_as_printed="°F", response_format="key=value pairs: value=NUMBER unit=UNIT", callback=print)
value=44 unit=°F
